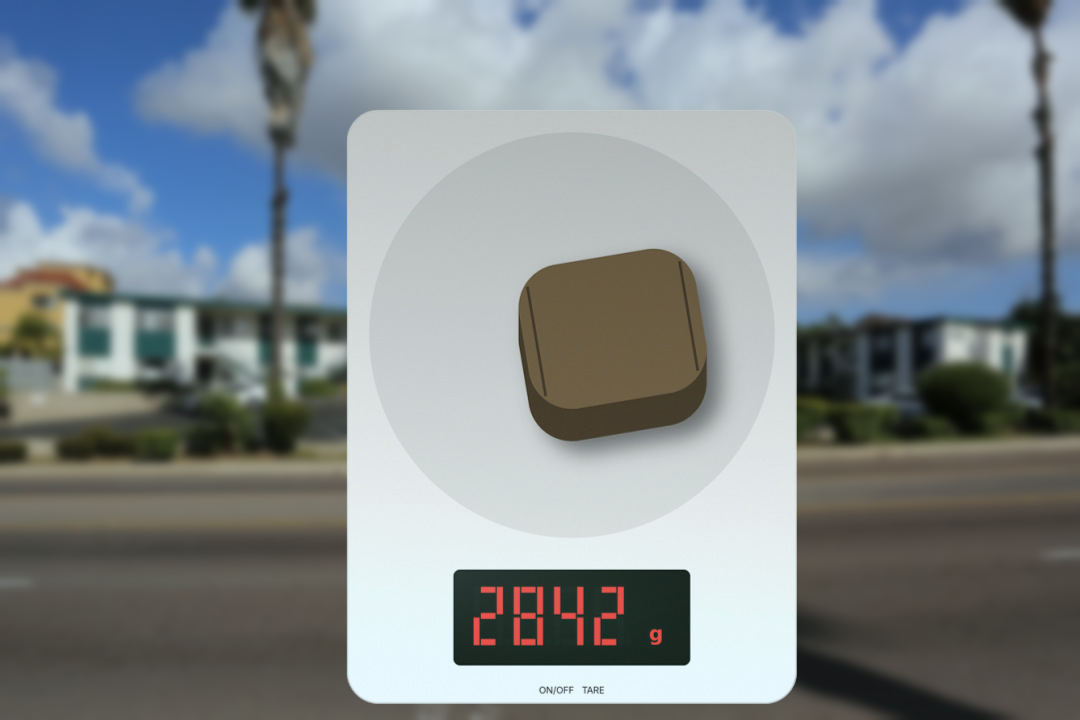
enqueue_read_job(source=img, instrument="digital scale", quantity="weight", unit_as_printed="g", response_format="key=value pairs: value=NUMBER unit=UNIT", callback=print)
value=2842 unit=g
